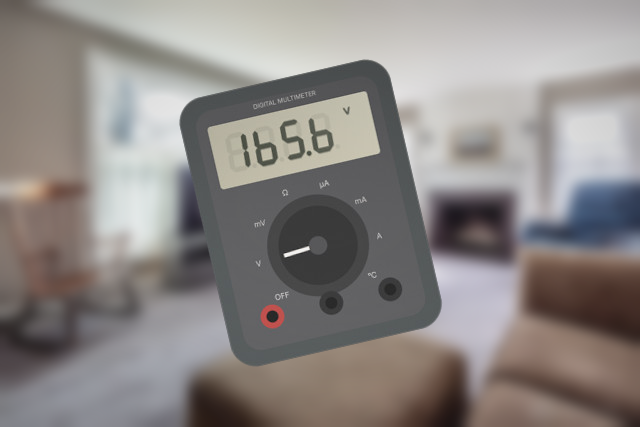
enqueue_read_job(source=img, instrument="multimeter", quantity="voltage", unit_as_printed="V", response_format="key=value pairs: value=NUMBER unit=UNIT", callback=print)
value=165.6 unit=V
